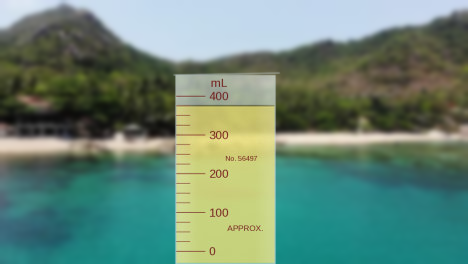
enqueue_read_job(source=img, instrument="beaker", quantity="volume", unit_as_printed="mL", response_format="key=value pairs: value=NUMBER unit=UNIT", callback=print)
value=375 unit=mL
